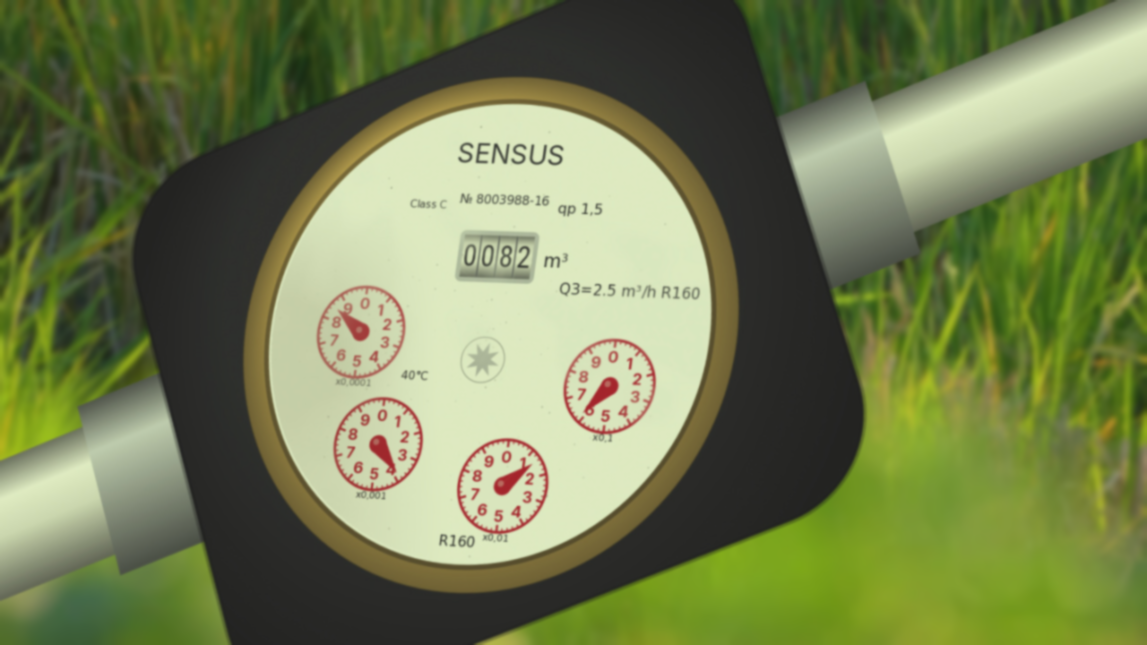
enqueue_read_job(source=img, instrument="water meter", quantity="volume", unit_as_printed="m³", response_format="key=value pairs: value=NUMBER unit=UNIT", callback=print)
value=82.6138 unit=m³
